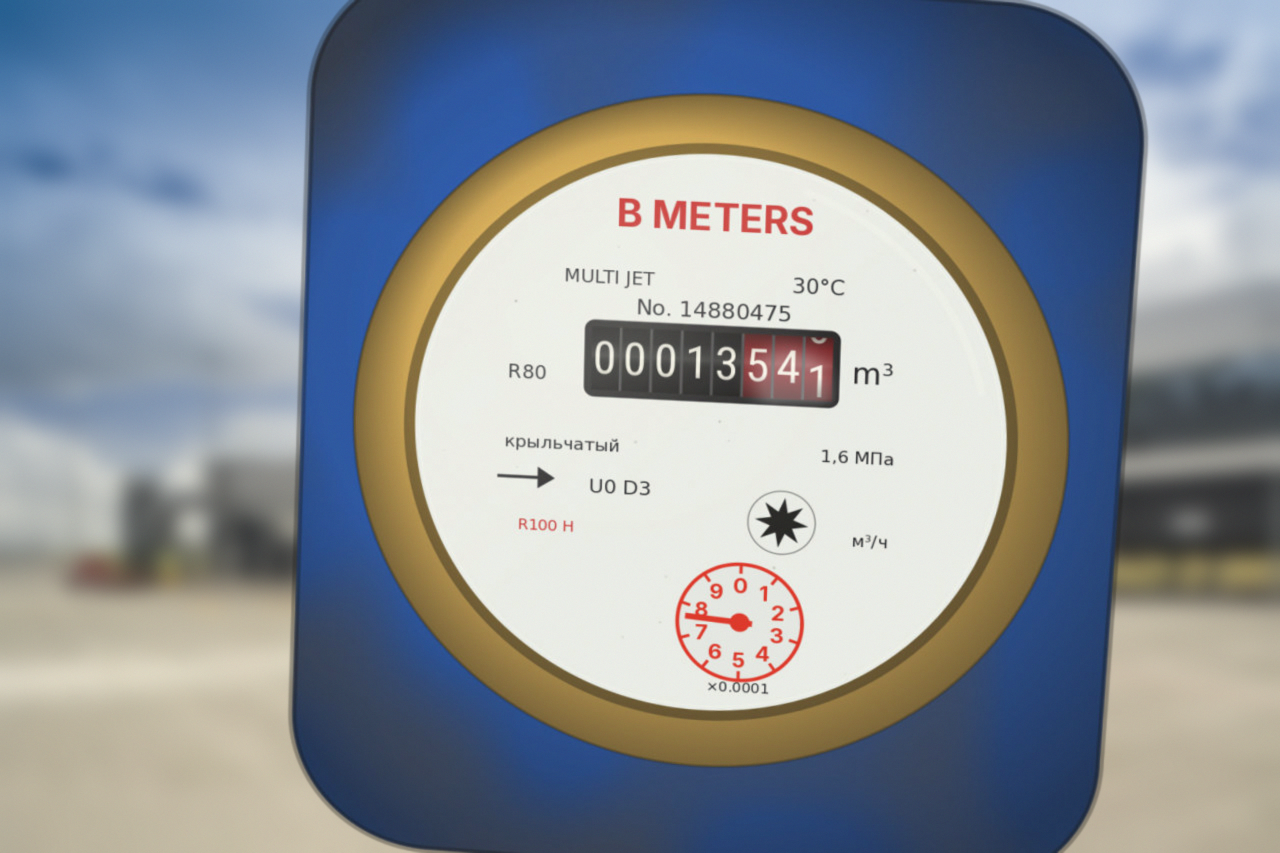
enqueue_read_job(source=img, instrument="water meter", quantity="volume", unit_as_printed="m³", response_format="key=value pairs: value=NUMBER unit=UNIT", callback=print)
value=13.5407 unit=m³
